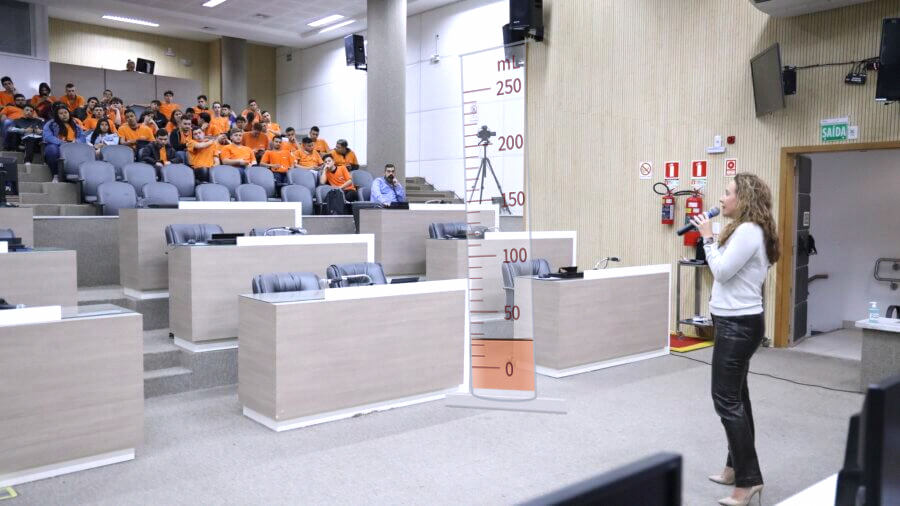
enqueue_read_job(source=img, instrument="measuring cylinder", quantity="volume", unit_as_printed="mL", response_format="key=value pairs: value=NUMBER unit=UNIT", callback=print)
value=25 unit=mL
